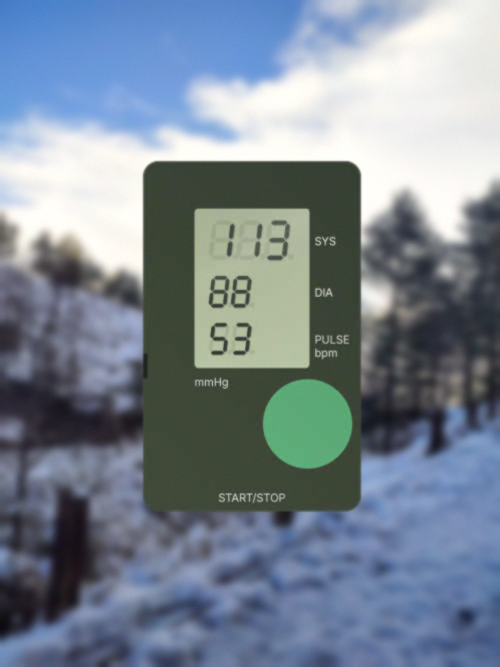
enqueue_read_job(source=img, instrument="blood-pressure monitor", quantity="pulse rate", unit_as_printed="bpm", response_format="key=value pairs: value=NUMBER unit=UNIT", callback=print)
value=53 unit=bpm
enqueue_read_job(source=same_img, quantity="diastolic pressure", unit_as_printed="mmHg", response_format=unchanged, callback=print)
value=88 unit=mmHg
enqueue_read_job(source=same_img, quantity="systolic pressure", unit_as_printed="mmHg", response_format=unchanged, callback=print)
value=113 unit=mmHg
